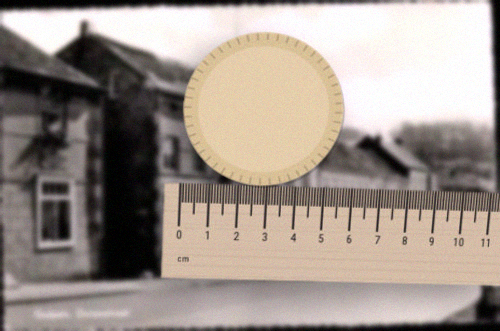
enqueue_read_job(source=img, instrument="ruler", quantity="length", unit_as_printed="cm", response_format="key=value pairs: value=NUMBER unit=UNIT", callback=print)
value=5.5 unit=cm
